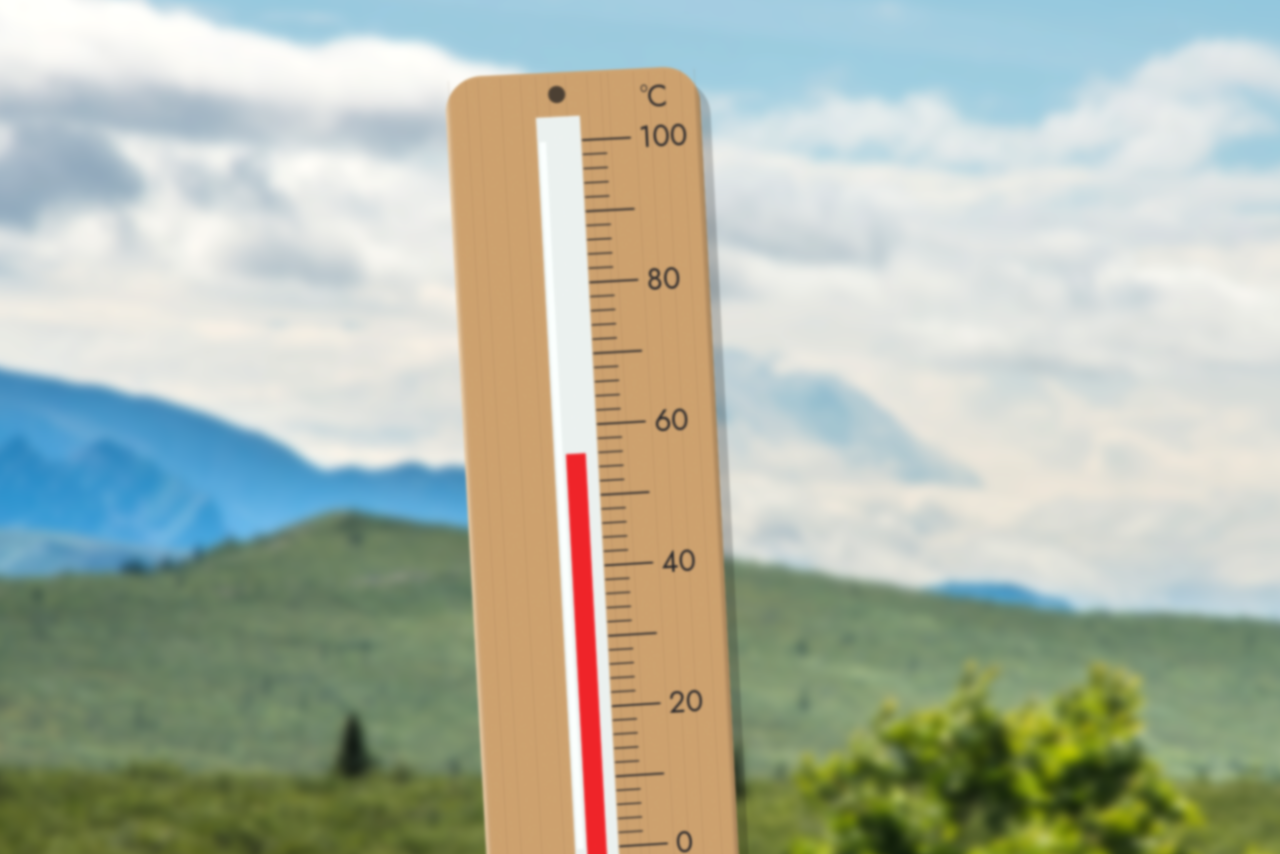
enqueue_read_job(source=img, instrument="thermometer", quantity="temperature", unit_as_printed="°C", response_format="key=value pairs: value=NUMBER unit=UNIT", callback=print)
value=56 unit=°C
